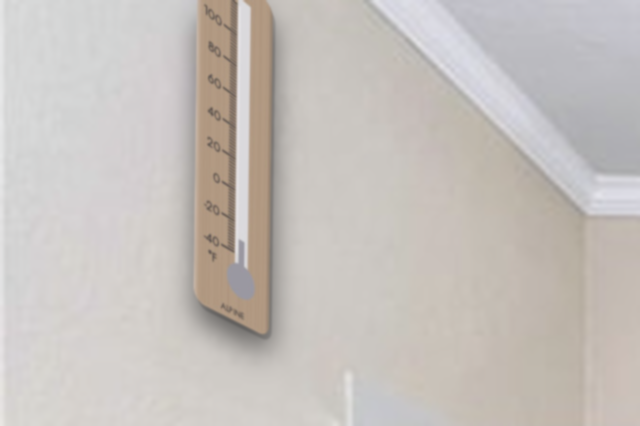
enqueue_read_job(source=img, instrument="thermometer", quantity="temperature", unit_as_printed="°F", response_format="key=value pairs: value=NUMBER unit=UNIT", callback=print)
value=-30 unit=°F
